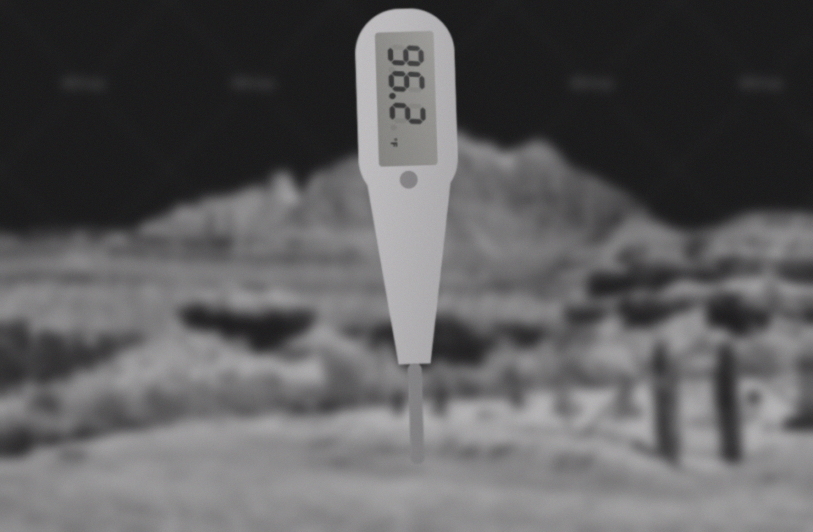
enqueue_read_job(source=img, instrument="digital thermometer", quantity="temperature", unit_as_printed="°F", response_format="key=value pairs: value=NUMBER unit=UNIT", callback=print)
value=96.2 unit=°F
